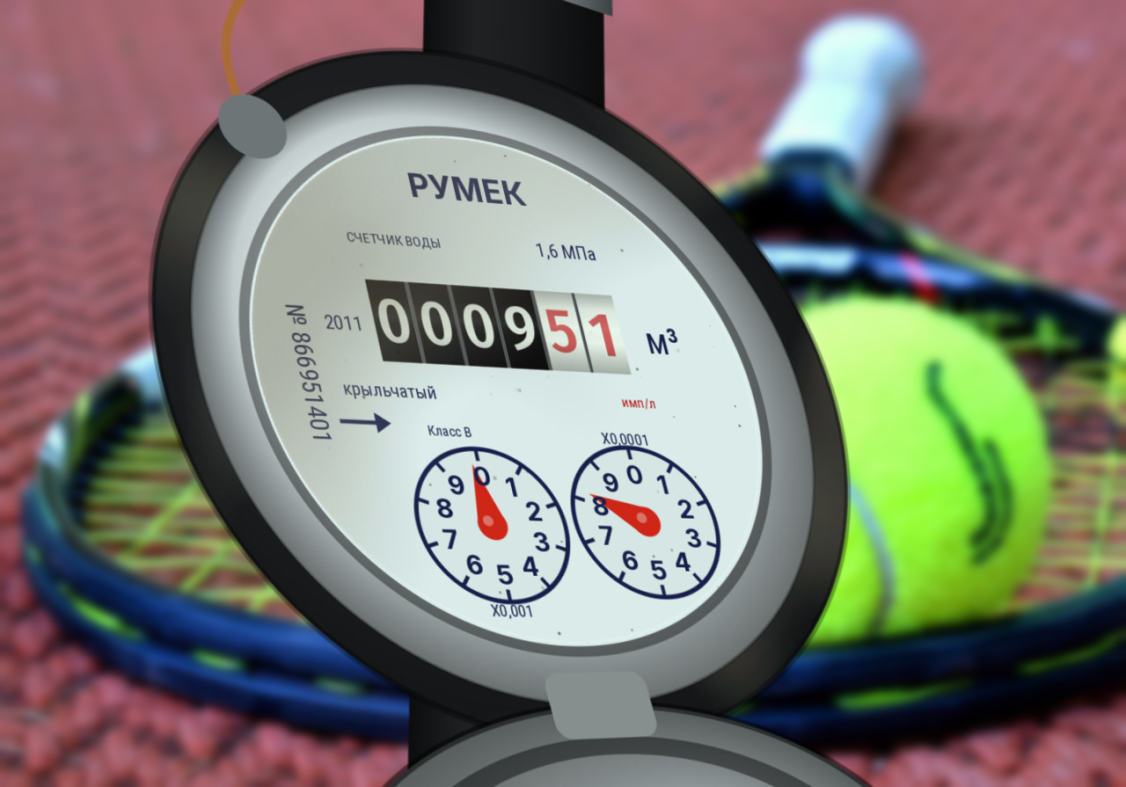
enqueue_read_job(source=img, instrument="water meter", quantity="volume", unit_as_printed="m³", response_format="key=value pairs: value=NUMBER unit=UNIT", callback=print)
value=9.5098 unit=m³
